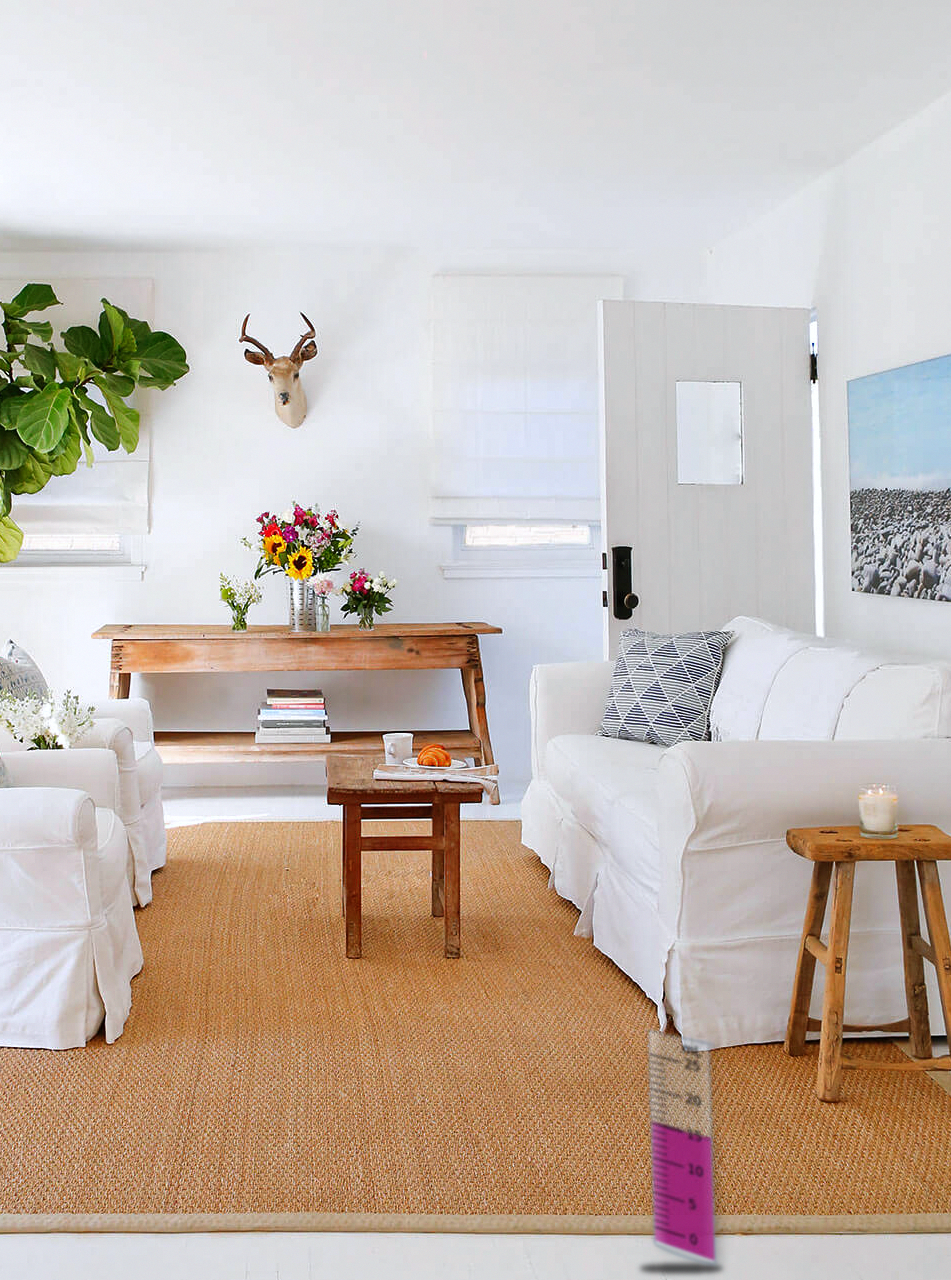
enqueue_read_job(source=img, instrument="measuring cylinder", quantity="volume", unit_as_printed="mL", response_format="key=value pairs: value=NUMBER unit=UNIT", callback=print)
value=15 unit=mL
